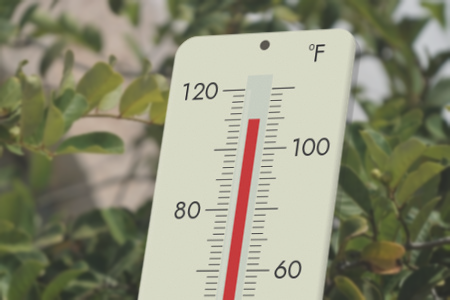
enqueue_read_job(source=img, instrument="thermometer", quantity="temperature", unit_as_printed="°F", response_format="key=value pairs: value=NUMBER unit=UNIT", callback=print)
value=110 unit=°F
